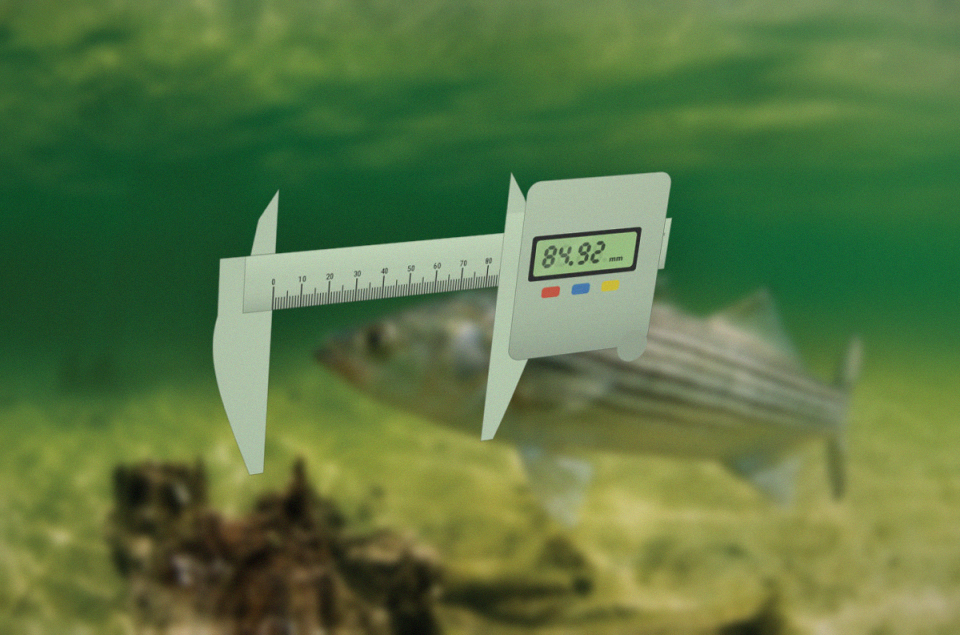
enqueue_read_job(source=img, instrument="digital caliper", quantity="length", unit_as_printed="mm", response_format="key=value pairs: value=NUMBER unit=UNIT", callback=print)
value=84.92 unit=mm
